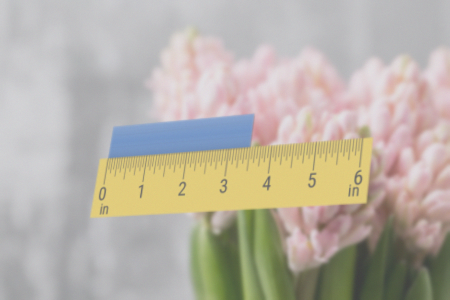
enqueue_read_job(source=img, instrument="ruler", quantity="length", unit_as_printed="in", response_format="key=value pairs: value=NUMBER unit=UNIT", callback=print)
value=3.5 unit=in
